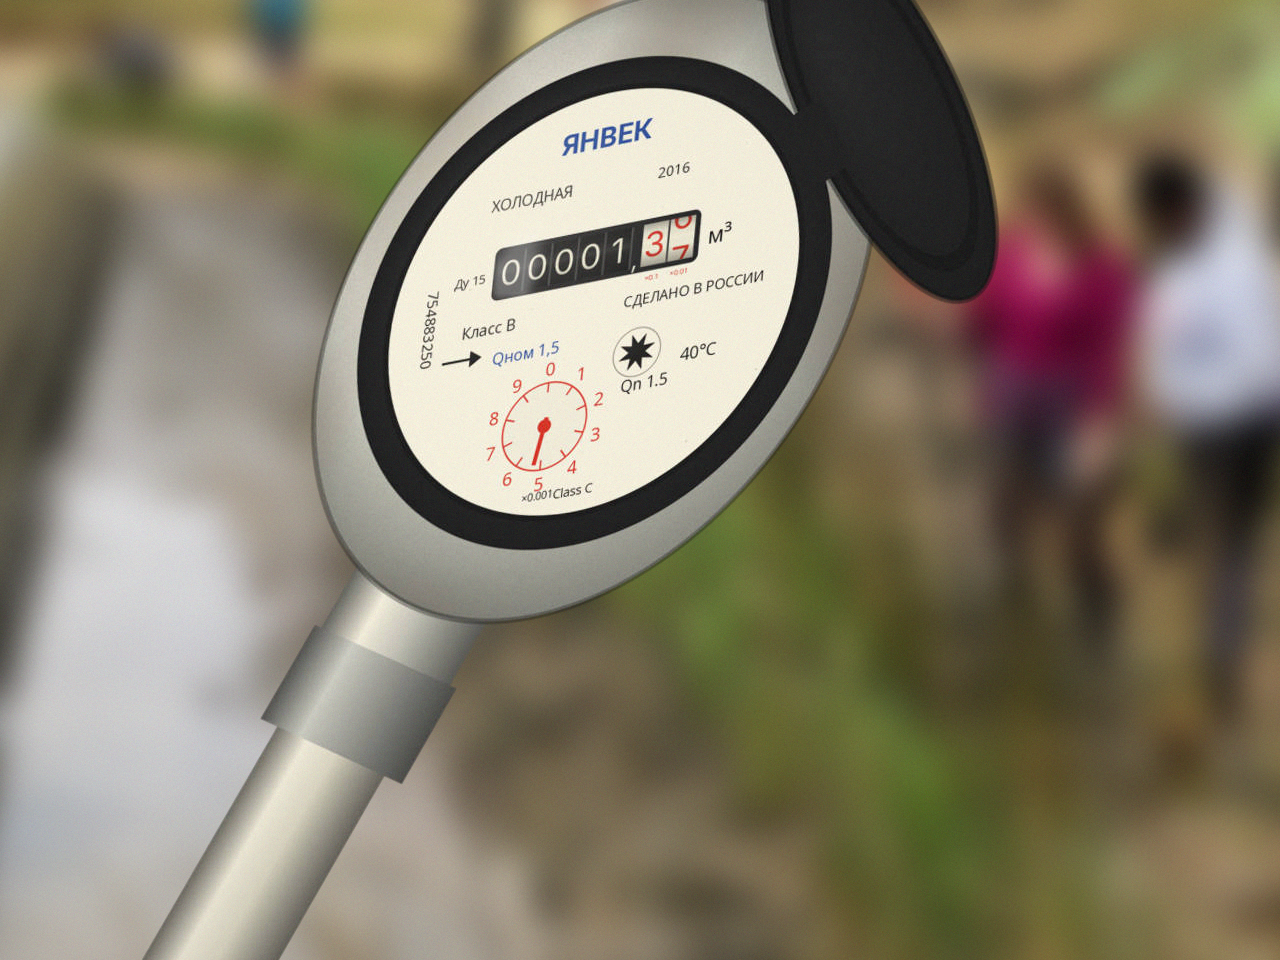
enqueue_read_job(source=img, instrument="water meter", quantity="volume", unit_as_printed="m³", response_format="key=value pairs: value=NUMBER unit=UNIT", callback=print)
value=1.365 unit=m³
